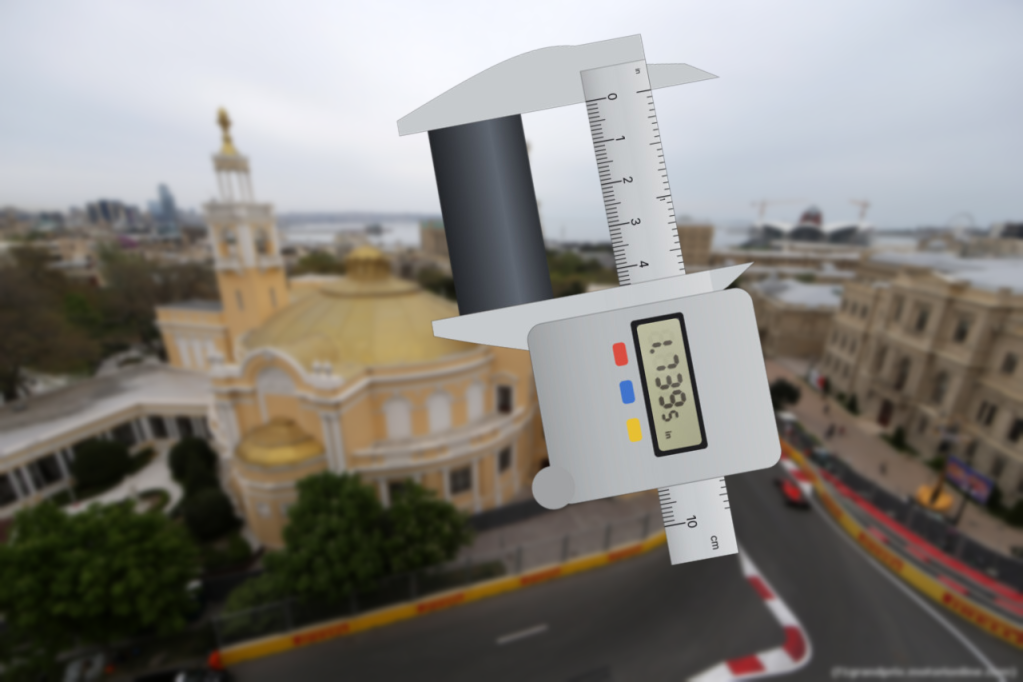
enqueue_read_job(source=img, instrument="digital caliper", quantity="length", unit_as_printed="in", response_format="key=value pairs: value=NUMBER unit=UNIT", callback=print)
value=1.7395 unit=in
